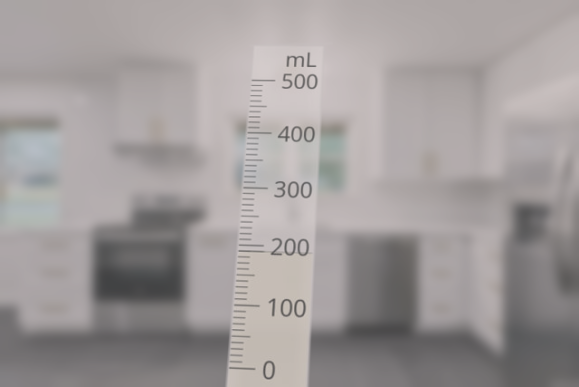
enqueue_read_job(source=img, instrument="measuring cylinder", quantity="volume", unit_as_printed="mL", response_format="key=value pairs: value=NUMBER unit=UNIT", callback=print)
value=190 unit=mL
